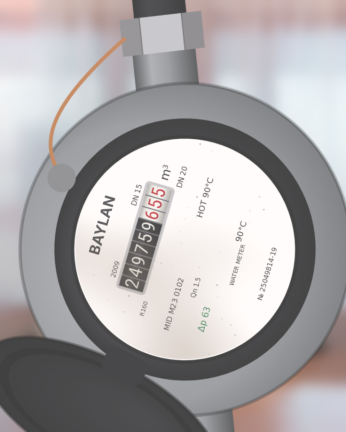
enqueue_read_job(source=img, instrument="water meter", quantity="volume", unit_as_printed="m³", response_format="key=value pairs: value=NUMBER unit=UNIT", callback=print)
value=249759.655 unit=m³
